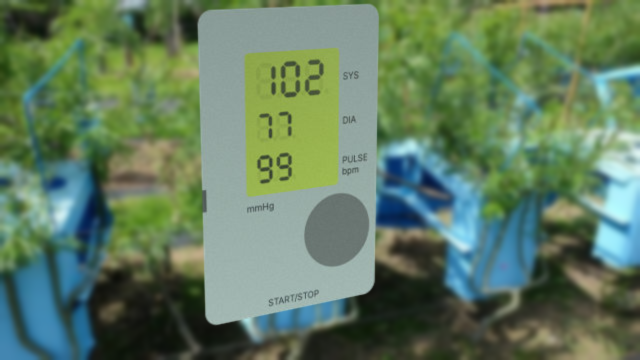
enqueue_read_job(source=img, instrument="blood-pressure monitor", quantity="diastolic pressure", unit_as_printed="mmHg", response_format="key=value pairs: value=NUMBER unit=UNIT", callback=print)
value=77 unit=mmHg
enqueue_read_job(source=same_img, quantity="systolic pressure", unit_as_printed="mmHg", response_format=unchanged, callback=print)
value=102 unit=mmHg
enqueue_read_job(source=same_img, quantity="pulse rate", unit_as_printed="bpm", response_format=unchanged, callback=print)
value=99 unit=bpm
